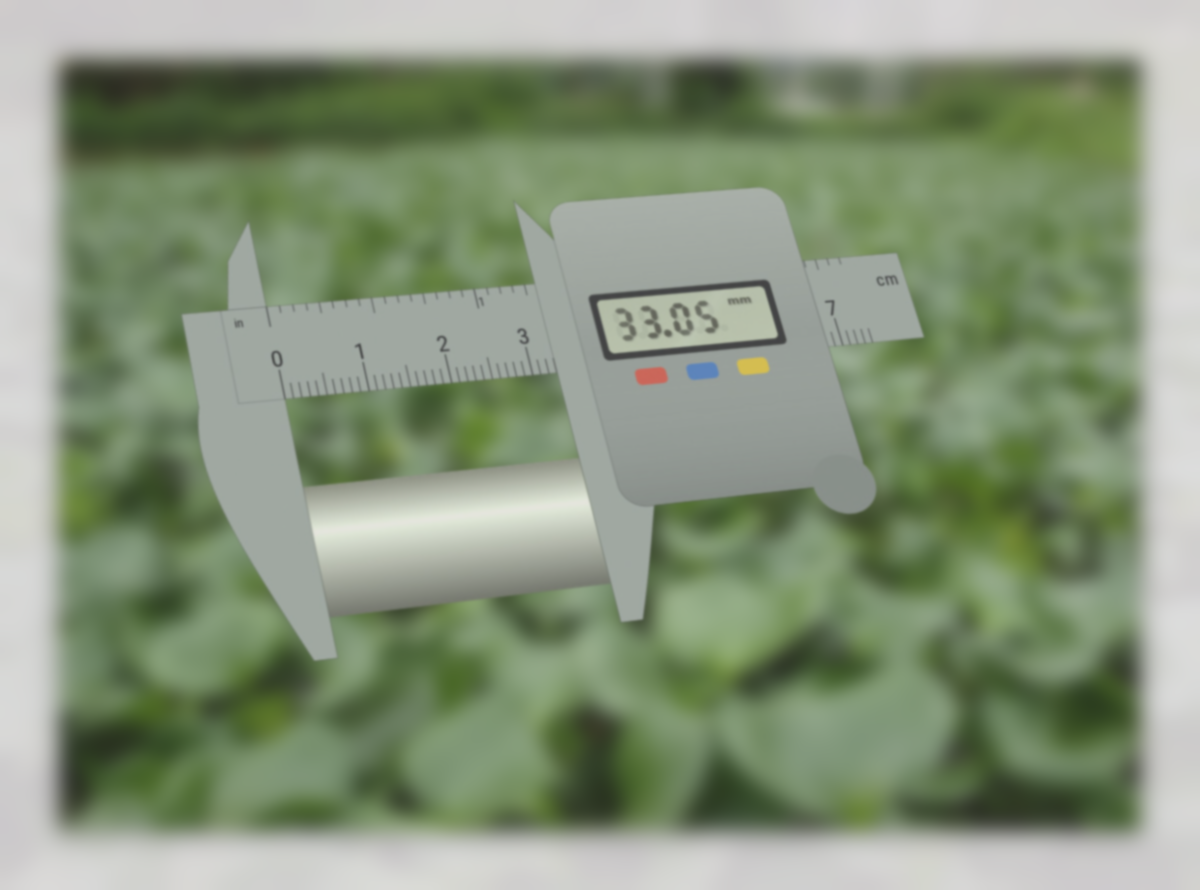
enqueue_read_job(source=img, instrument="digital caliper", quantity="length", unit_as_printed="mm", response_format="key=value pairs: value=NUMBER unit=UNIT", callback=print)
value=33.05 unit=mm
